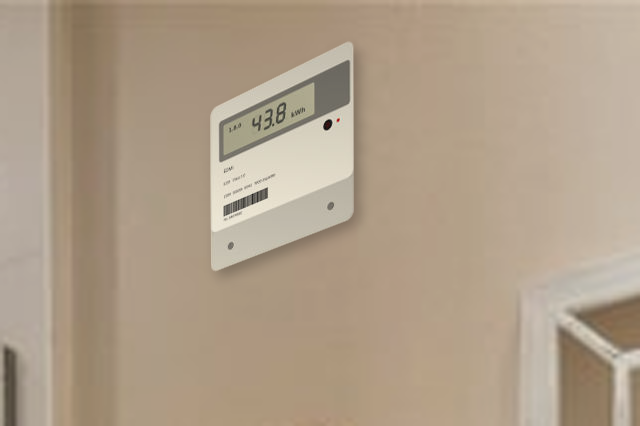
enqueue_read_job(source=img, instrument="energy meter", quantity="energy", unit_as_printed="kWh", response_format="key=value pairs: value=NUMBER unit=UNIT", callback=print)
value=43.8 unit=kWh
